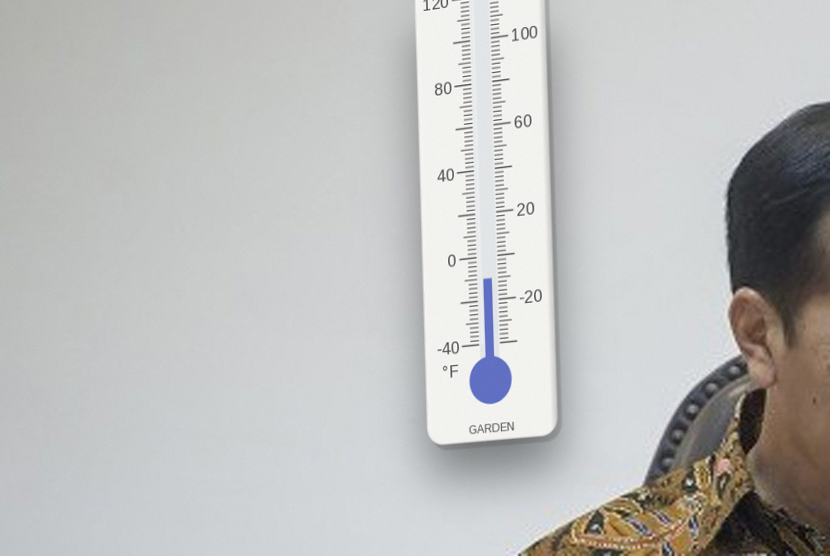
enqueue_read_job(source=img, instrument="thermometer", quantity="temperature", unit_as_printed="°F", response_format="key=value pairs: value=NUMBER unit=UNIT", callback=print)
value=-10 unit=°F
